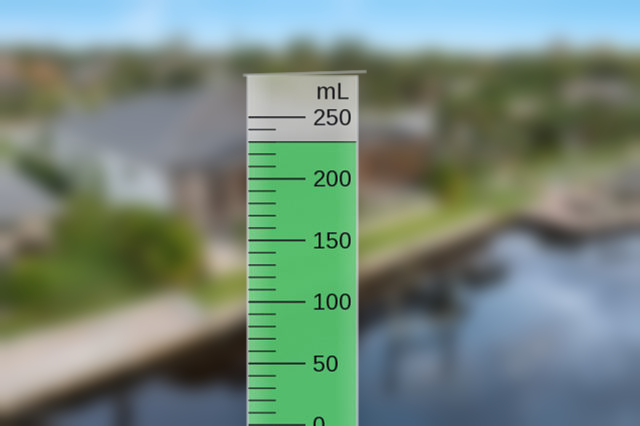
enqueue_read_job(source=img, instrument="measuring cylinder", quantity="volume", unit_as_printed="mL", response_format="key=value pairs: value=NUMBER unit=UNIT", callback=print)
value=230 unit=mL
